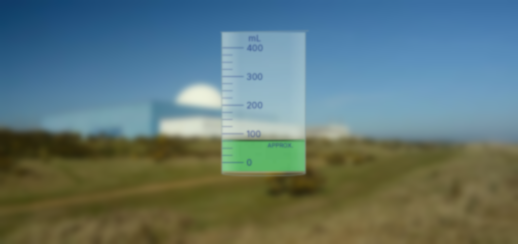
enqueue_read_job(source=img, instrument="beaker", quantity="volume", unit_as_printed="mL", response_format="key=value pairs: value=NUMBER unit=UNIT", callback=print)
value=75 unit=mL
